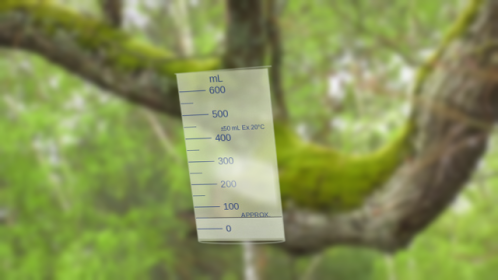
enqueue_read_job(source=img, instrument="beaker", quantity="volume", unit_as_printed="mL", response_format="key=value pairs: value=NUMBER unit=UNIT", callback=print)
value=50 unit=mL
